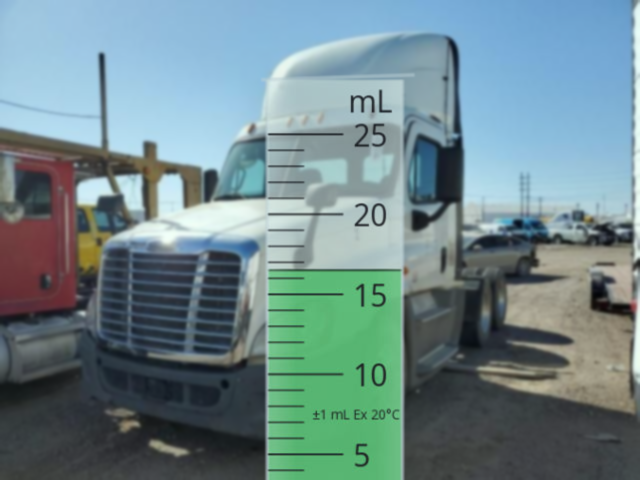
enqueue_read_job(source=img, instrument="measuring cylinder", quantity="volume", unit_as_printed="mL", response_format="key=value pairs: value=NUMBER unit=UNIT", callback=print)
value=16.5 unit=mL
